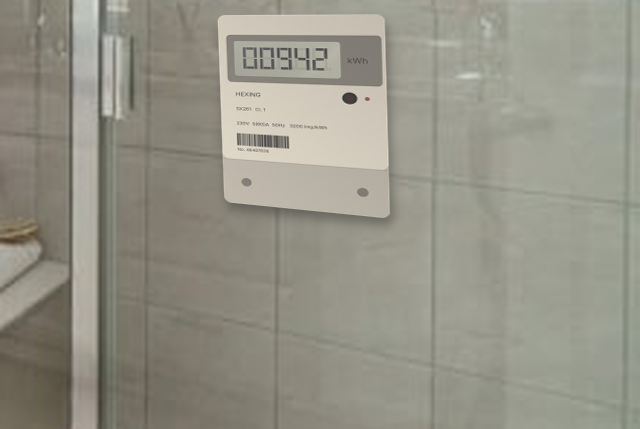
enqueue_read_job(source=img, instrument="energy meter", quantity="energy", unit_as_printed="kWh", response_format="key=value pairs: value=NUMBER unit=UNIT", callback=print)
value=942 unit=kWh
